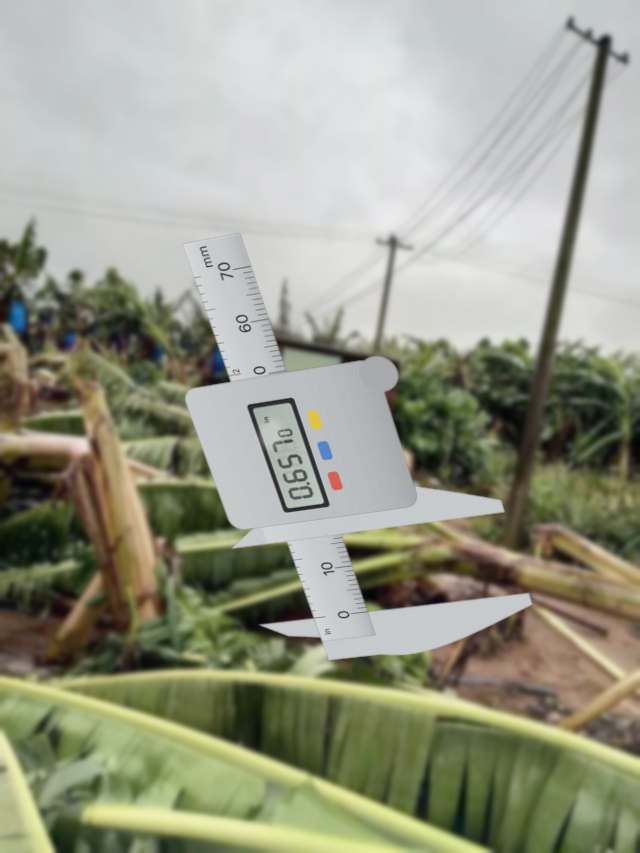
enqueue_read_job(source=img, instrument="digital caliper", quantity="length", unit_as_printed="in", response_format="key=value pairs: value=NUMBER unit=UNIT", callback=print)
value=0.6570 unit=in
